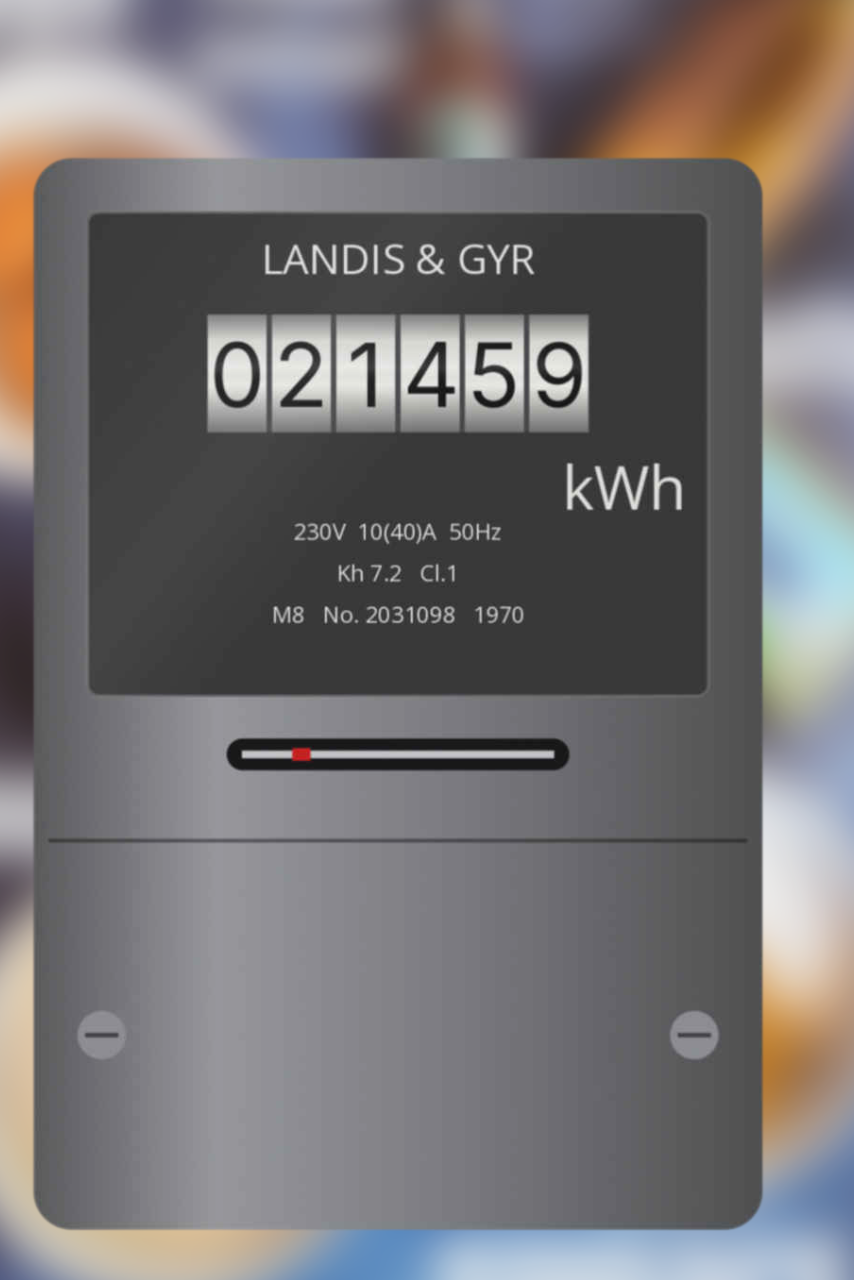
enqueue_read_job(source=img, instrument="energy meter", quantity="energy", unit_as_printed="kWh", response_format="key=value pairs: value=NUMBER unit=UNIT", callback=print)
value=21459 unit=kWh
